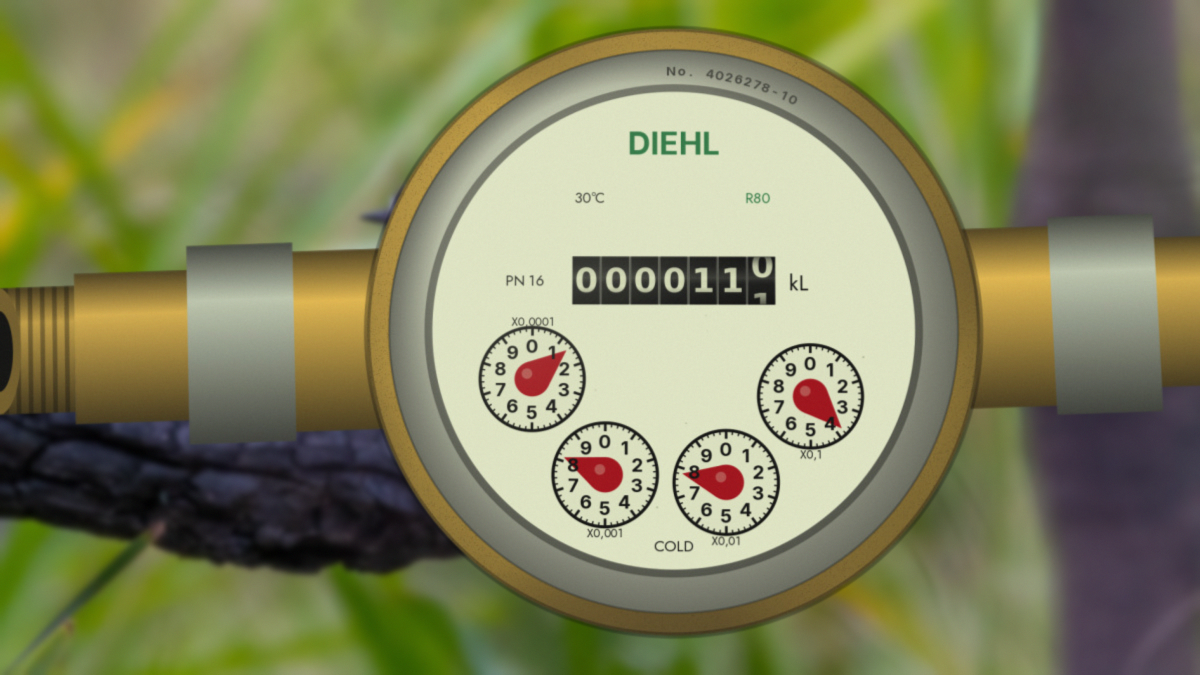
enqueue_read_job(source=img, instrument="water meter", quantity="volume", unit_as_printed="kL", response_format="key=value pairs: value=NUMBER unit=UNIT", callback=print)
value=110.3781 unit=kL
